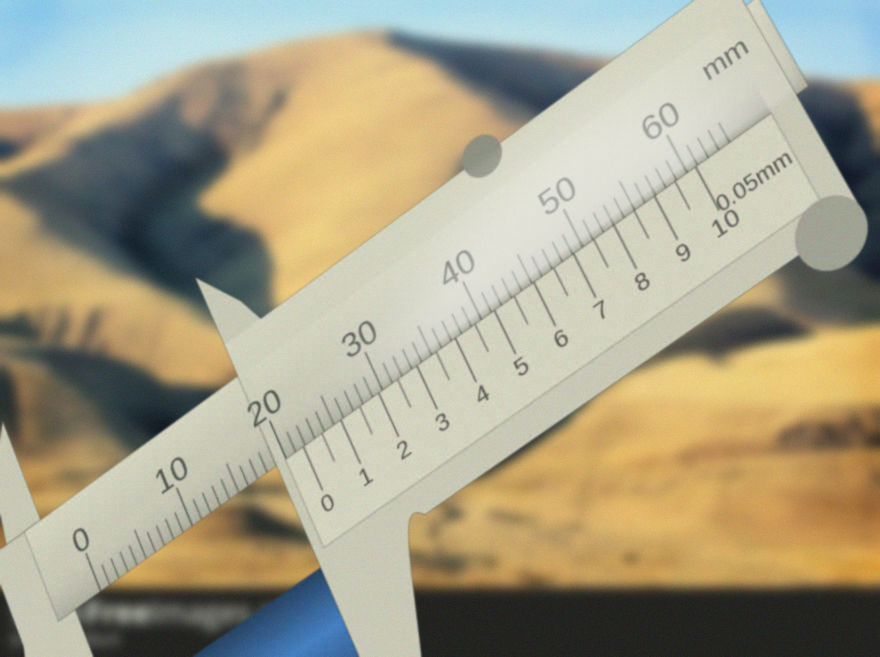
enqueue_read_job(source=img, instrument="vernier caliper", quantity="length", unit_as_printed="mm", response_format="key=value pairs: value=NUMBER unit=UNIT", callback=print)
value=21.8 unit=mm
